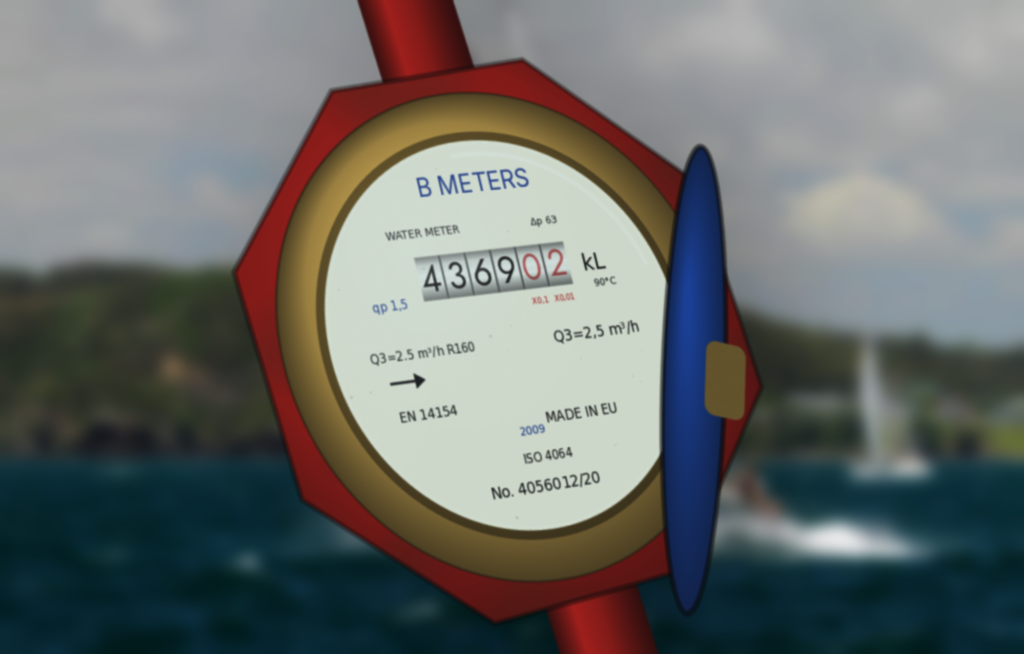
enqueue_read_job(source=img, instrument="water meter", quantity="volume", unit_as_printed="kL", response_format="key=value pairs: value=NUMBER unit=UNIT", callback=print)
value=4369.02 unit=kL
